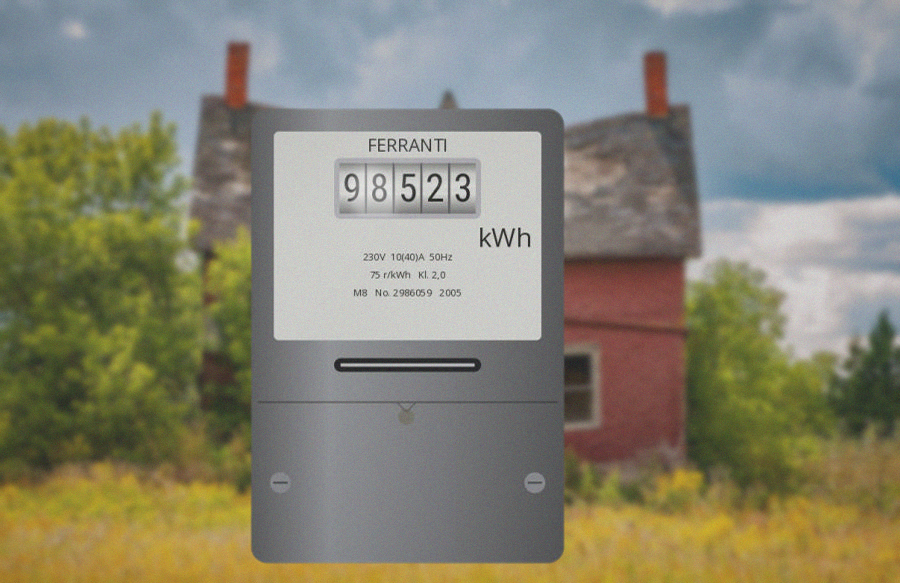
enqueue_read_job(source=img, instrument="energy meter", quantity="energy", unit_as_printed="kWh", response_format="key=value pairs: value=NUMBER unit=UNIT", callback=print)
value=98523 unit=kWh
